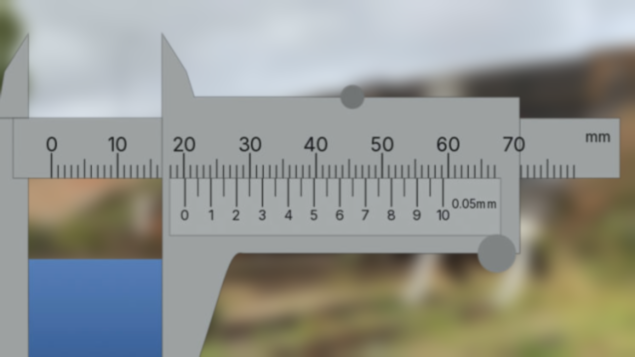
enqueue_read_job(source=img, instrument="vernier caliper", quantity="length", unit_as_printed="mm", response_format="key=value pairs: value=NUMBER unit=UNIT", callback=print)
value=20.2 unit=mm
